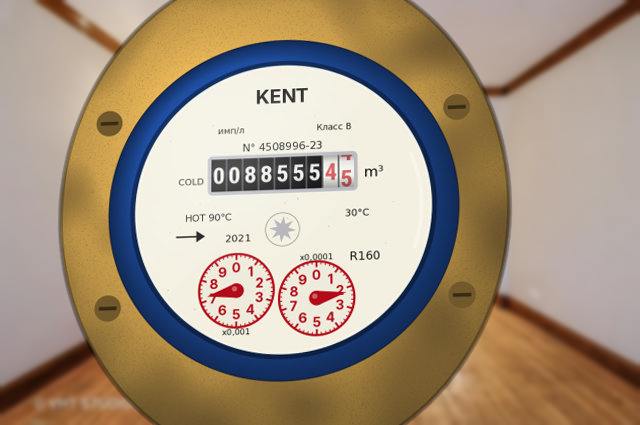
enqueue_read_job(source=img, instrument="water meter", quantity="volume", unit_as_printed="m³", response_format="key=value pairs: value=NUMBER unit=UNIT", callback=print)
value=88555.4472 unit=m³
